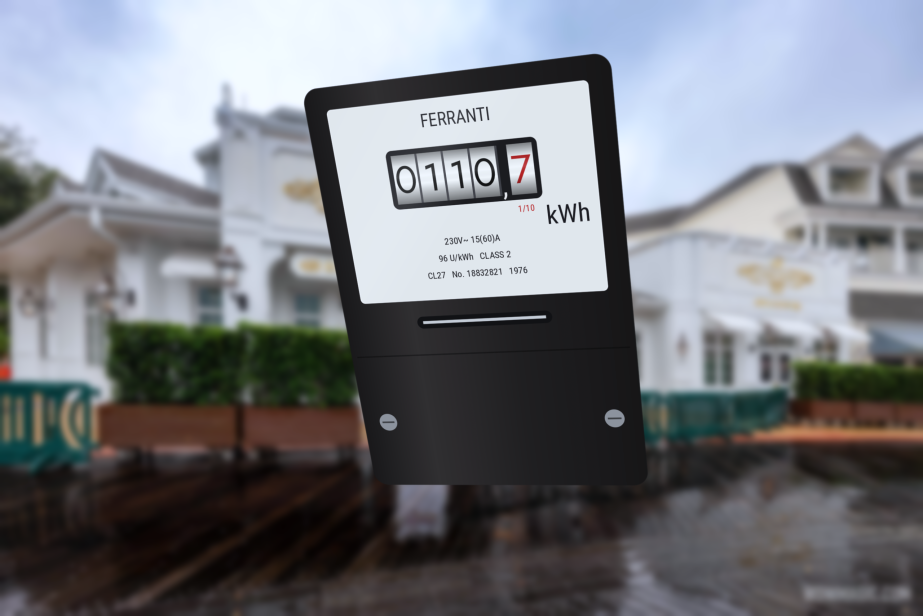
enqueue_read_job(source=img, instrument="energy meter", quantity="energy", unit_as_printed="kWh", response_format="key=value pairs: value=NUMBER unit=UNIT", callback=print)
value=110.7 unit=kWh
